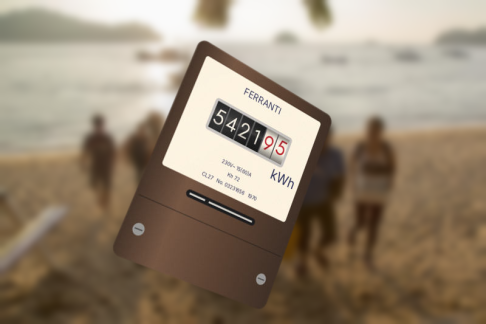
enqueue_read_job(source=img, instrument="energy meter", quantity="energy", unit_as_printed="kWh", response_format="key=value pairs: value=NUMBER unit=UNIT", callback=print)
value=5421.95 unit=kWh
